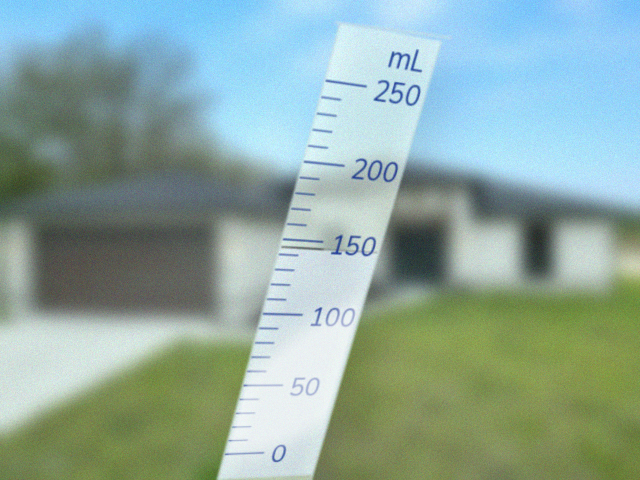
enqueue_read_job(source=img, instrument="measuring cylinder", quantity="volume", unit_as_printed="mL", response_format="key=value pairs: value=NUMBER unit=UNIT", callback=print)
value=145 unit=mL
